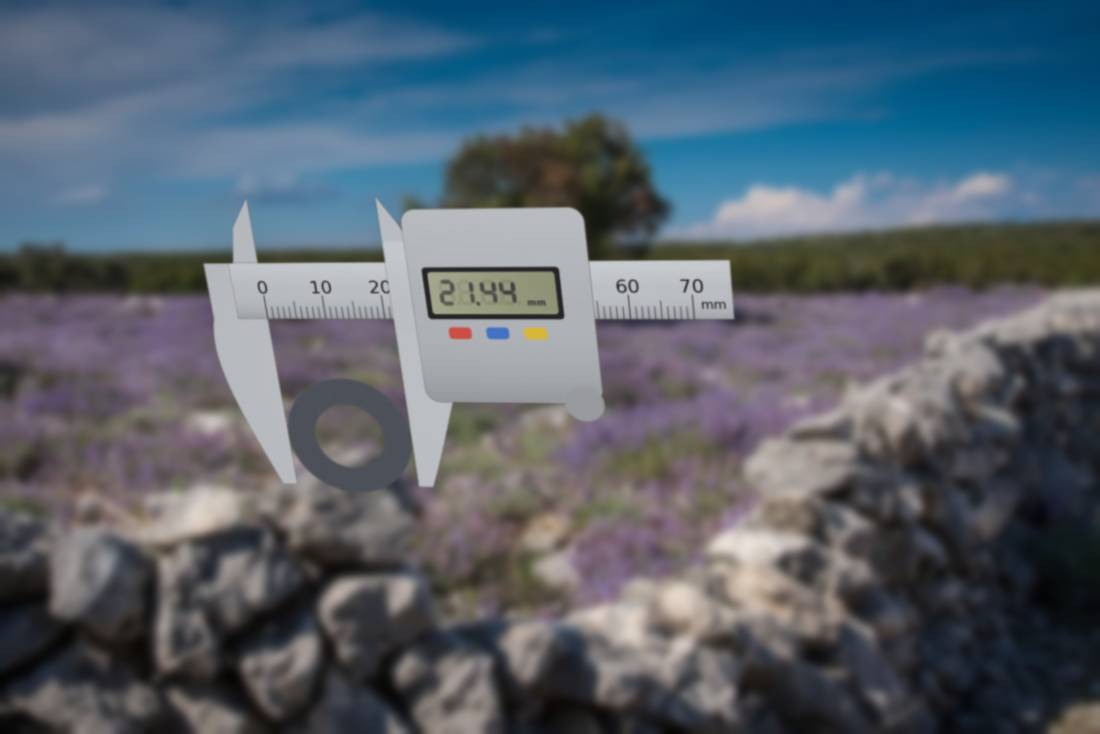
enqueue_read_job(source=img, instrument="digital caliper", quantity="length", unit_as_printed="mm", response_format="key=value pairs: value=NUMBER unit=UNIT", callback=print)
value=21.44 unit=mm
